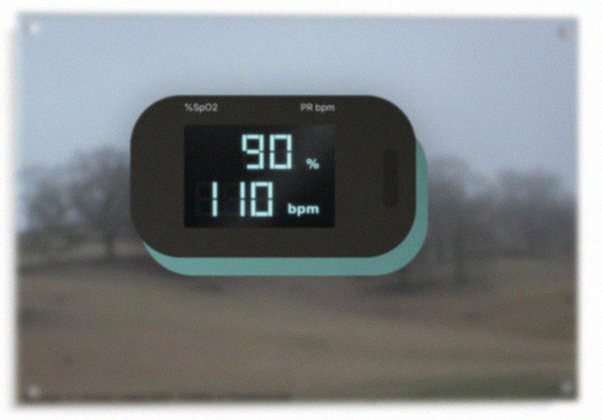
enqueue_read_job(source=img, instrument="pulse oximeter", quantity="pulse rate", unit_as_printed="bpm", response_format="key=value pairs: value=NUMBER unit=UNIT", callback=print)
value=110 unit=bpm
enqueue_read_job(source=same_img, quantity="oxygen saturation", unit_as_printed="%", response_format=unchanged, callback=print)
value=90 unit=%
